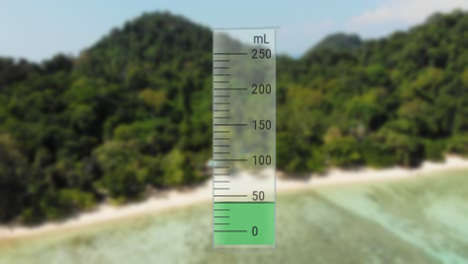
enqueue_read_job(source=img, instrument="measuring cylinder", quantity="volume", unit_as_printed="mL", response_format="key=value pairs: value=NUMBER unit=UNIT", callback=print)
value=40 unit=mL
